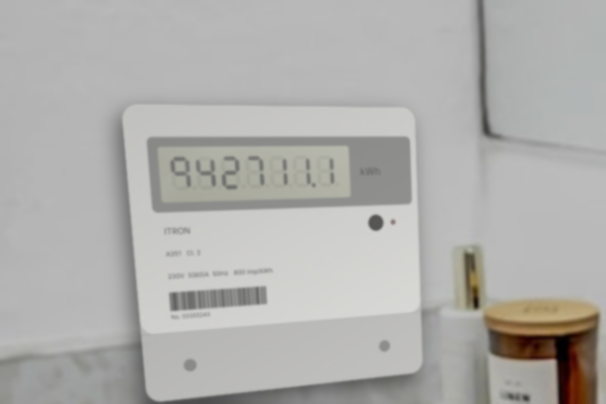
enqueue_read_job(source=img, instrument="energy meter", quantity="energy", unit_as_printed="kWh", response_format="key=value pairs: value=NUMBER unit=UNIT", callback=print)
value=942711.1 unit=kWh
